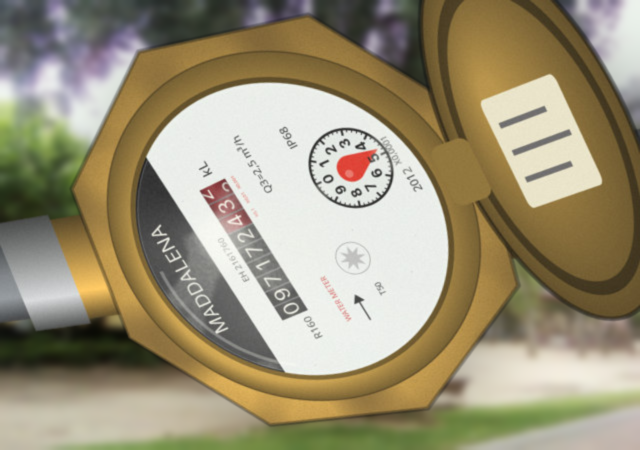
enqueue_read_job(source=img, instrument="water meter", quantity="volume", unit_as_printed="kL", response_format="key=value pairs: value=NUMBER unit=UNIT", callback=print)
value=97172.4324 unit=kL
